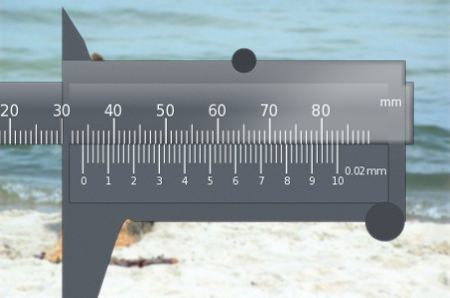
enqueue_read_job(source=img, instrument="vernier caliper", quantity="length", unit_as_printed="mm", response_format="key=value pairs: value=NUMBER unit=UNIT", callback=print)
value=34.0 unit=mm
